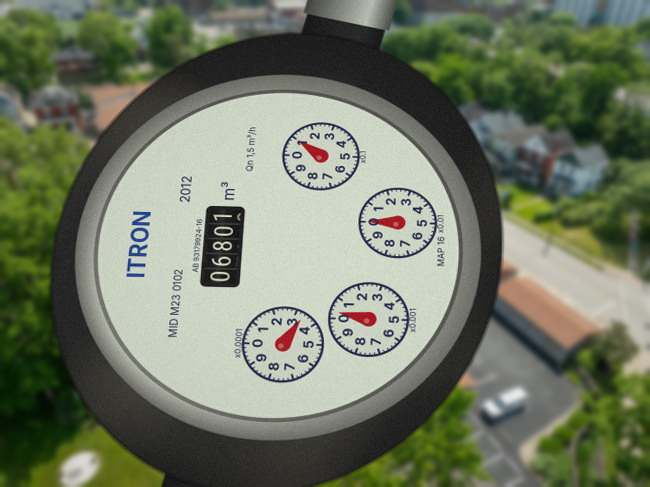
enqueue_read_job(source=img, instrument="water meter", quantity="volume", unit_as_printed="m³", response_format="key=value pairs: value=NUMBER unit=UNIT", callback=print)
value=6801.1003 unit=m³
